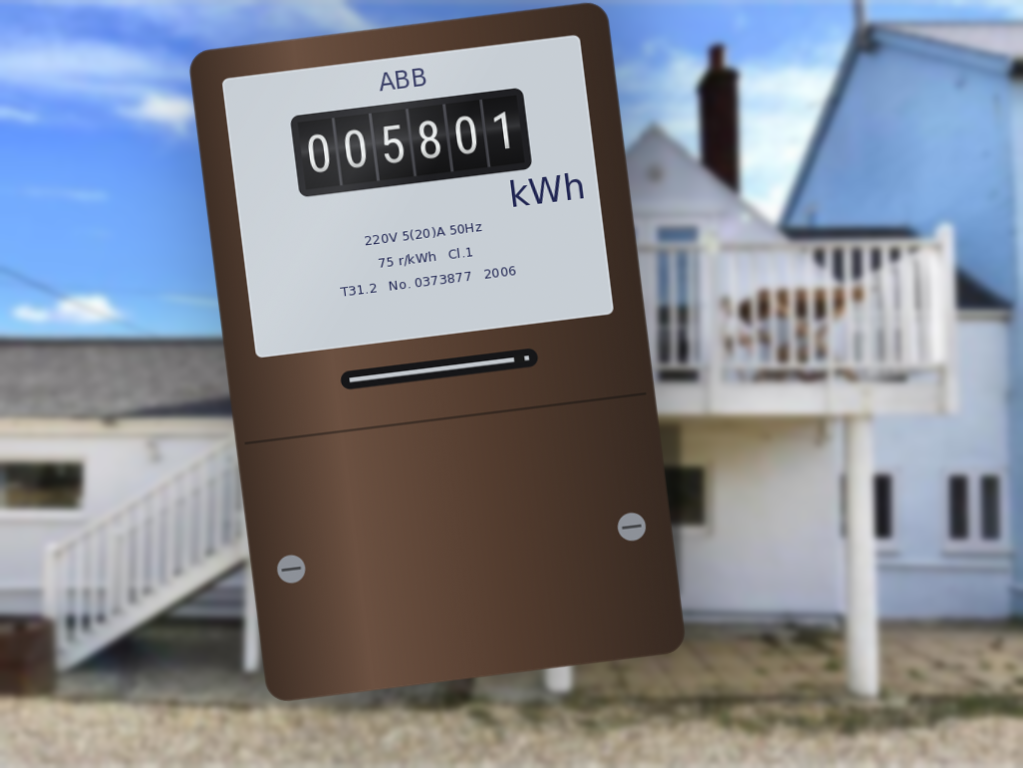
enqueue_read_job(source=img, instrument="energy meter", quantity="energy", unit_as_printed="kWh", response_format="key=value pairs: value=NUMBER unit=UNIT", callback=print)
value=5801 unit=kWh
